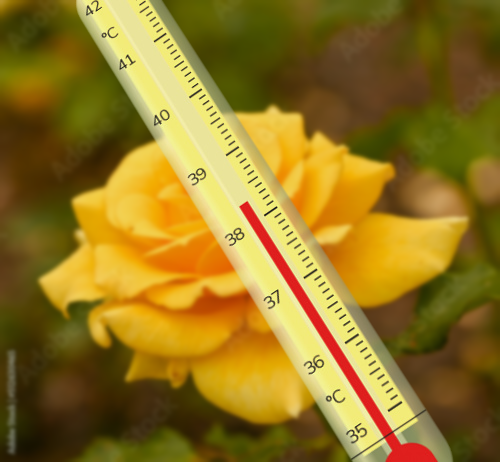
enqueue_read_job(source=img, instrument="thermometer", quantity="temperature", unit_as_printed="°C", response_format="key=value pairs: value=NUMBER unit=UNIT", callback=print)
value=38.3 unit=°C
